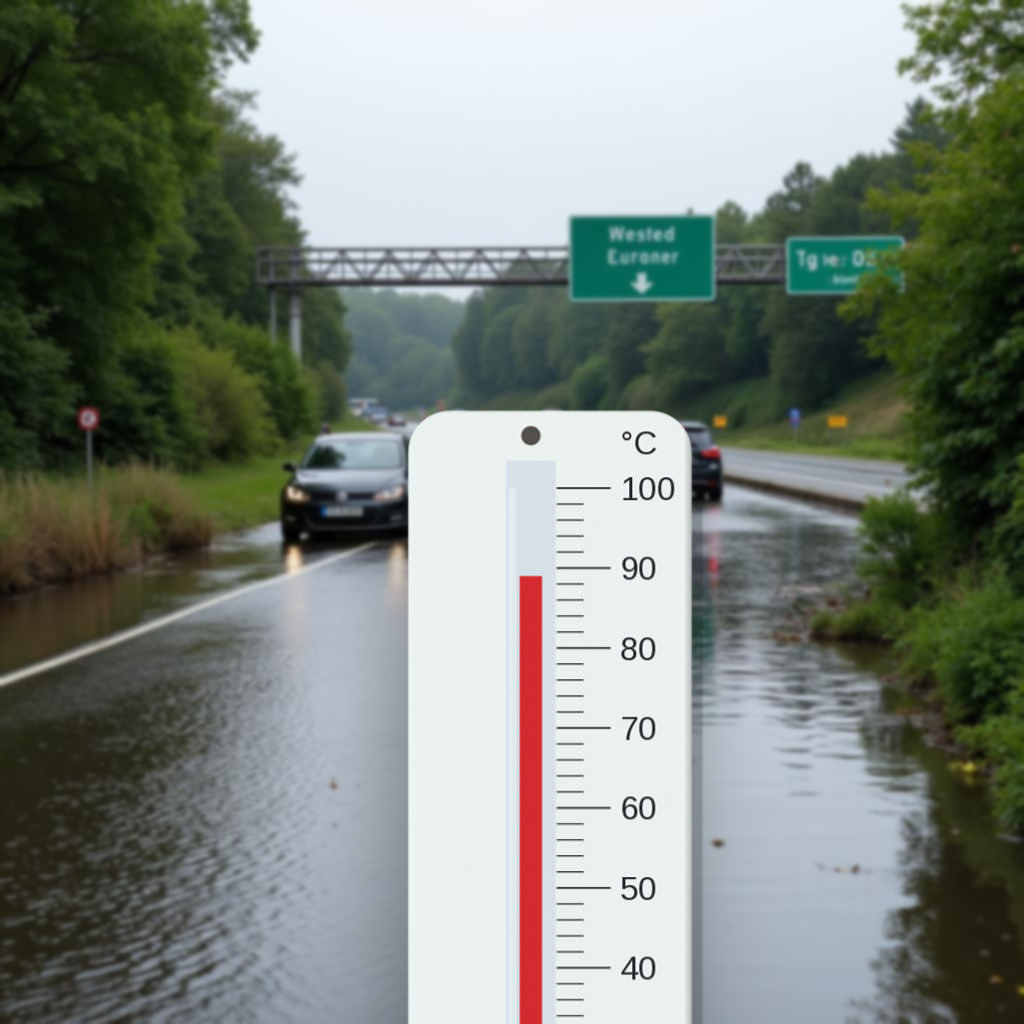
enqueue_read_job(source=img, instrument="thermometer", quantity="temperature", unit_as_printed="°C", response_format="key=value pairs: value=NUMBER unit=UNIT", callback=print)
value=89 unit=°C
